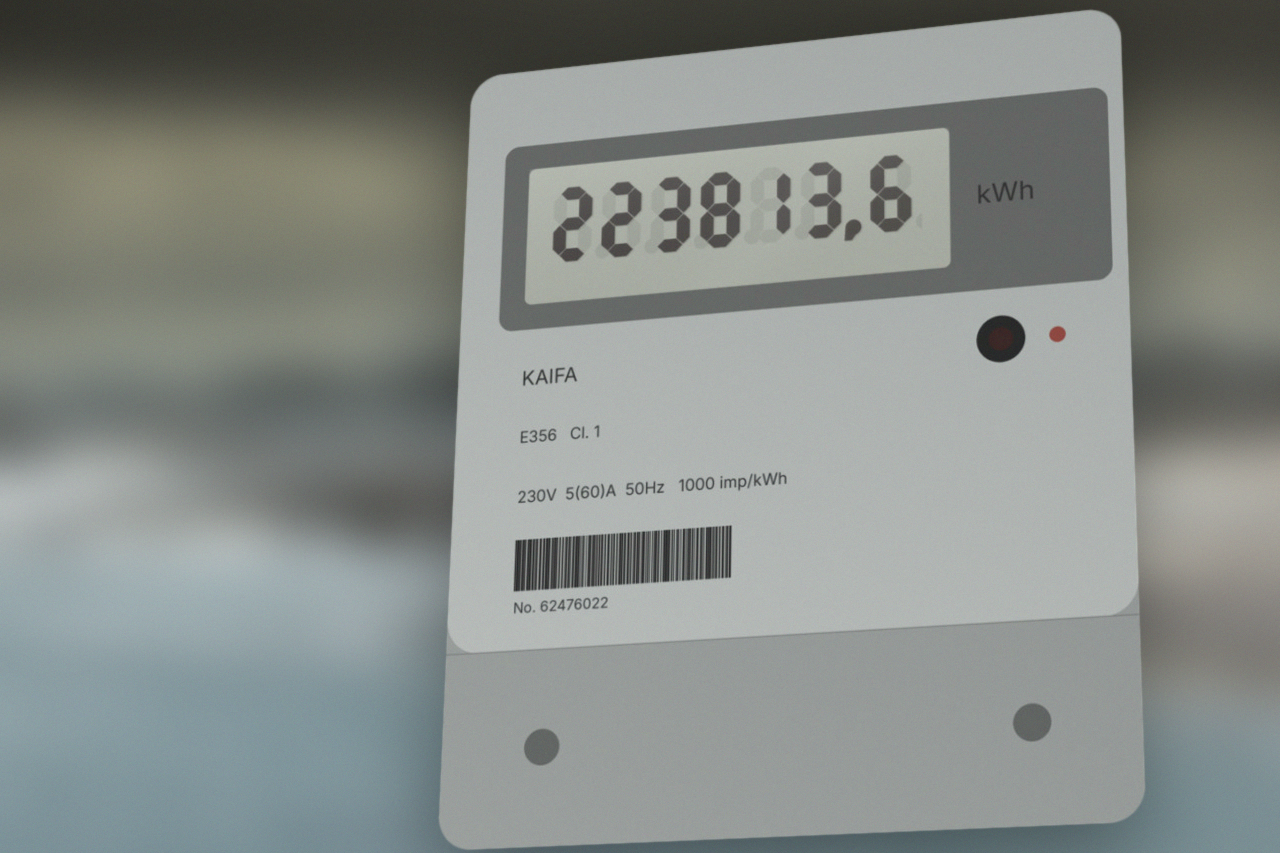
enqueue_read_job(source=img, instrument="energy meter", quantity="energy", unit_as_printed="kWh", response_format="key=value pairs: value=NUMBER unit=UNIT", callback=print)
value=223813.6 unit=kWh
